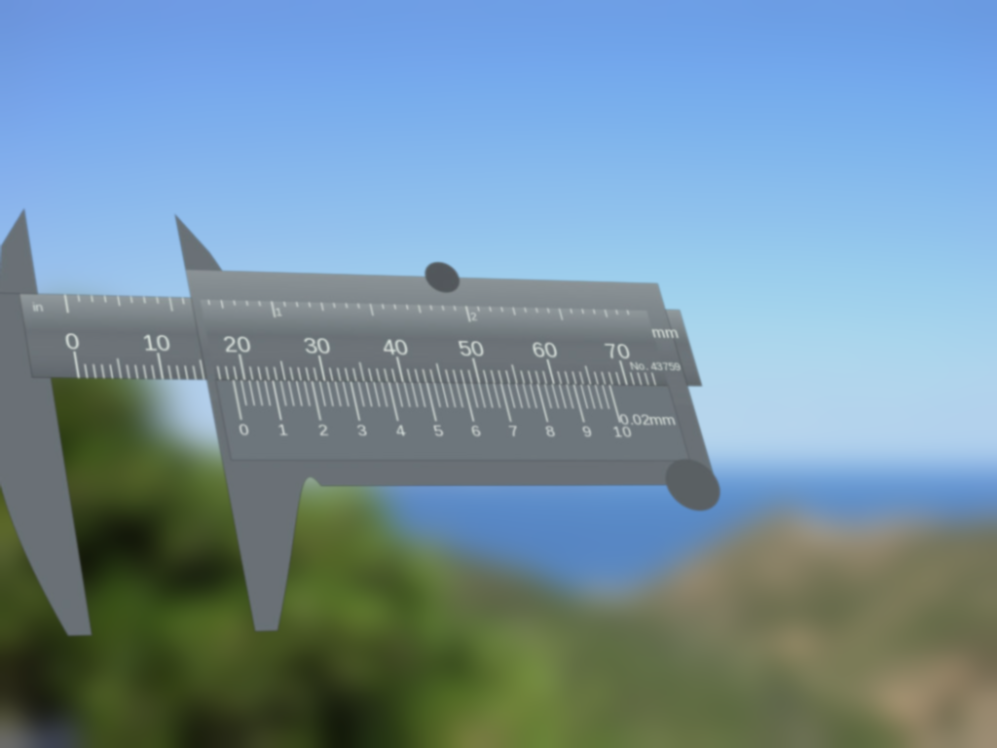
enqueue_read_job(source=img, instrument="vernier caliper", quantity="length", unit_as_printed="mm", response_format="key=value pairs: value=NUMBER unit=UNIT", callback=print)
value=18.6 unit=mm
